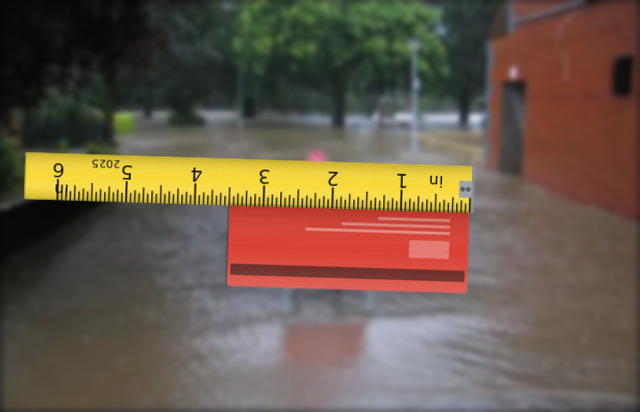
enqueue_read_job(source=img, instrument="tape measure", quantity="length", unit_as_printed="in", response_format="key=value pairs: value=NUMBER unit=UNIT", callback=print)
value=3.5 unit=in
